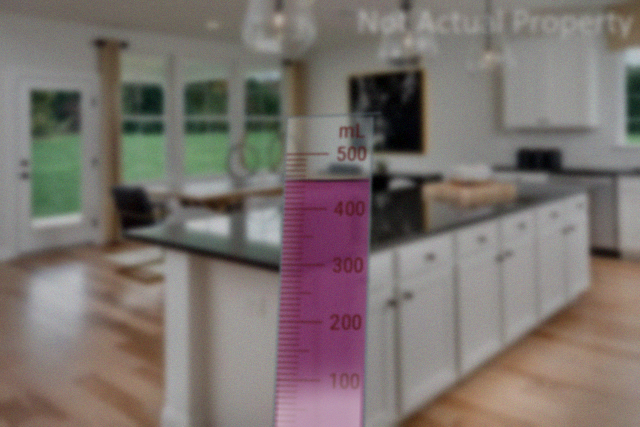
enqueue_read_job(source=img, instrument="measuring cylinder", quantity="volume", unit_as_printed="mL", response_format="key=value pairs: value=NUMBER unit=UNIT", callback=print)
value=450 unit=mL
